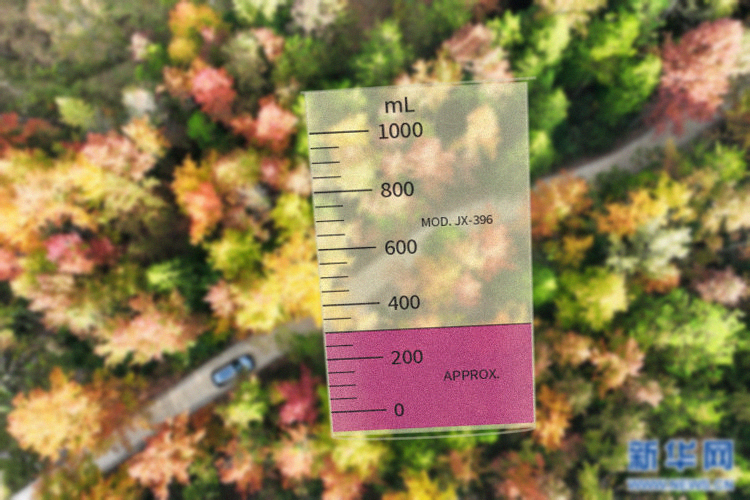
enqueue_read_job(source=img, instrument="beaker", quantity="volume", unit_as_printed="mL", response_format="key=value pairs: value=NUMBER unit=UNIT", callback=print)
value=300 unit=mL
